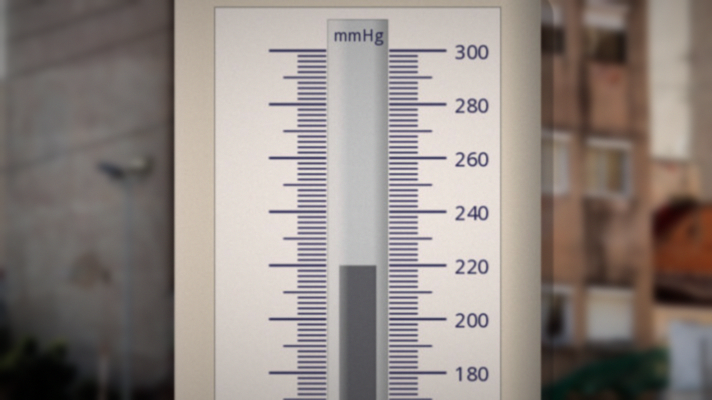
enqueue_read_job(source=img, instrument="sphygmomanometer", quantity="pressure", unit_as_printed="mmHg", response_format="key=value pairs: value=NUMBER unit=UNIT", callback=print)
value=220 unit=mmHg
